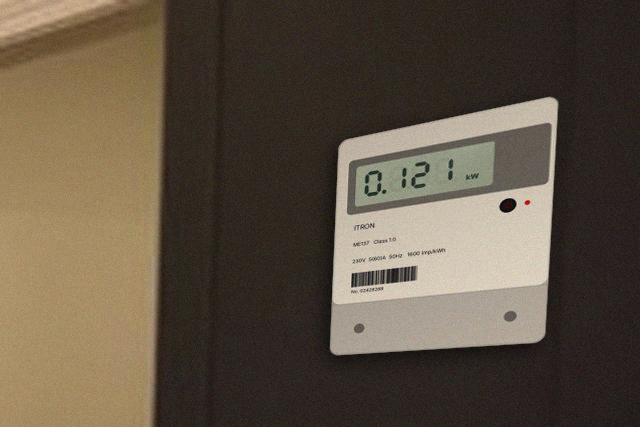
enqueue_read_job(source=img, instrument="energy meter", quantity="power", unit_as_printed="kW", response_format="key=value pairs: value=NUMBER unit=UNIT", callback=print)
value=0.121 unit=kW
